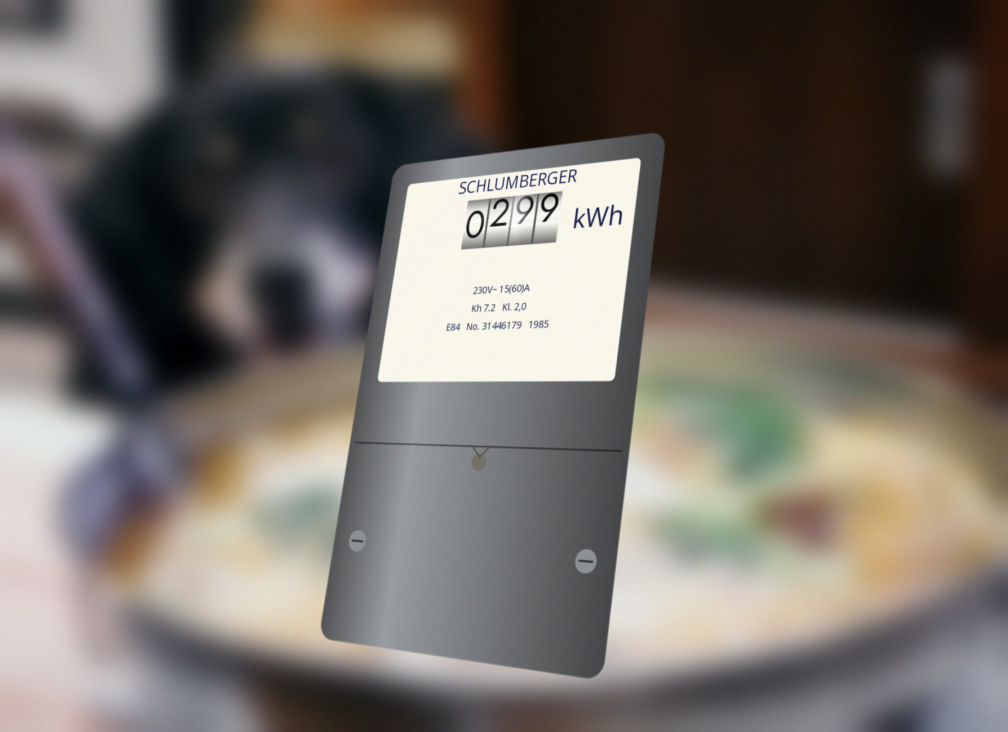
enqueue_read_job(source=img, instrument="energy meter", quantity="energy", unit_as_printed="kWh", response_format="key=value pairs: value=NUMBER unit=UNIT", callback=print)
value=299 unit=kWh
